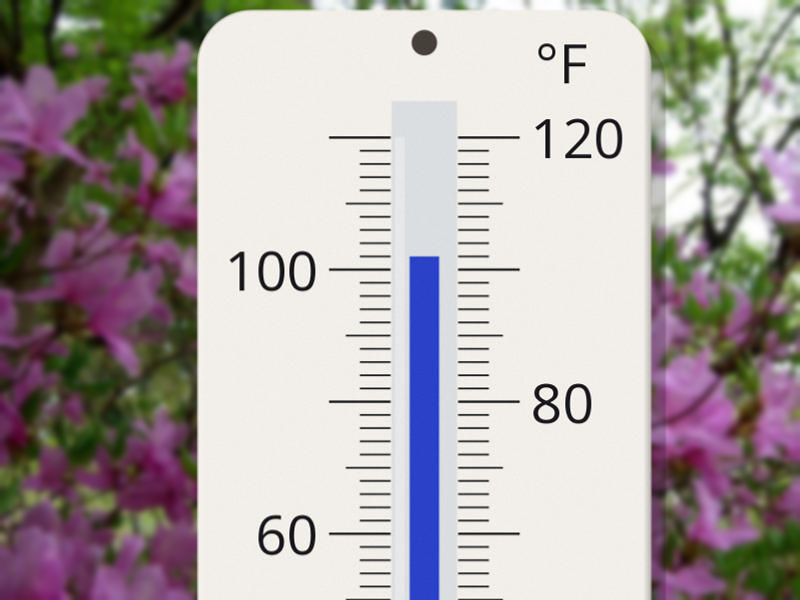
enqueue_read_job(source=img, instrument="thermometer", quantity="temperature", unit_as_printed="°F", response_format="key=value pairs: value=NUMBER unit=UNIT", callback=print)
value=102 unit=°F
